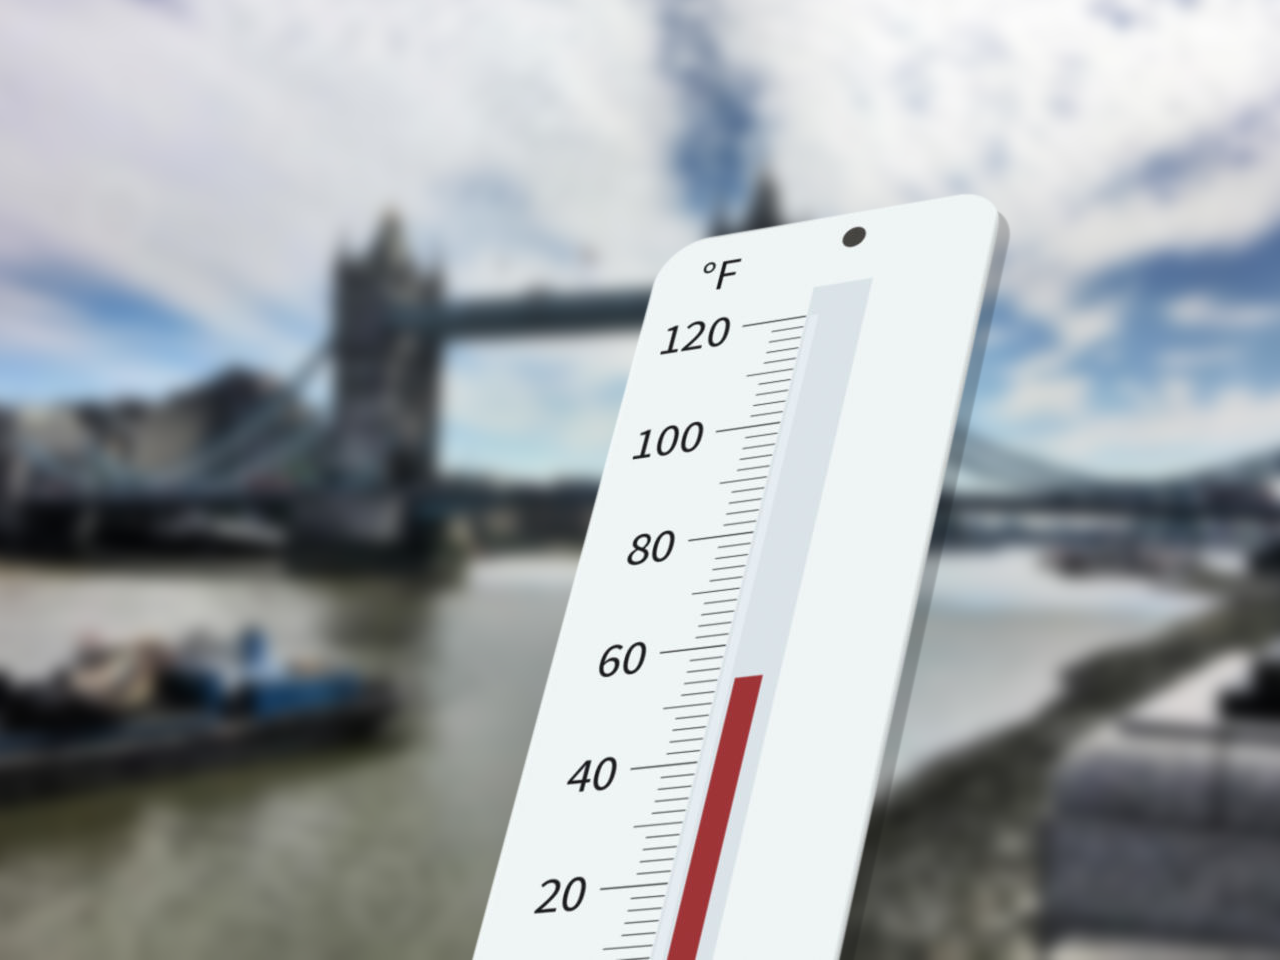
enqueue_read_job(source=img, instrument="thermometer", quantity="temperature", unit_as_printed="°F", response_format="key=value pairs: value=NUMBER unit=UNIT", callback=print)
value=54 unit=°F
